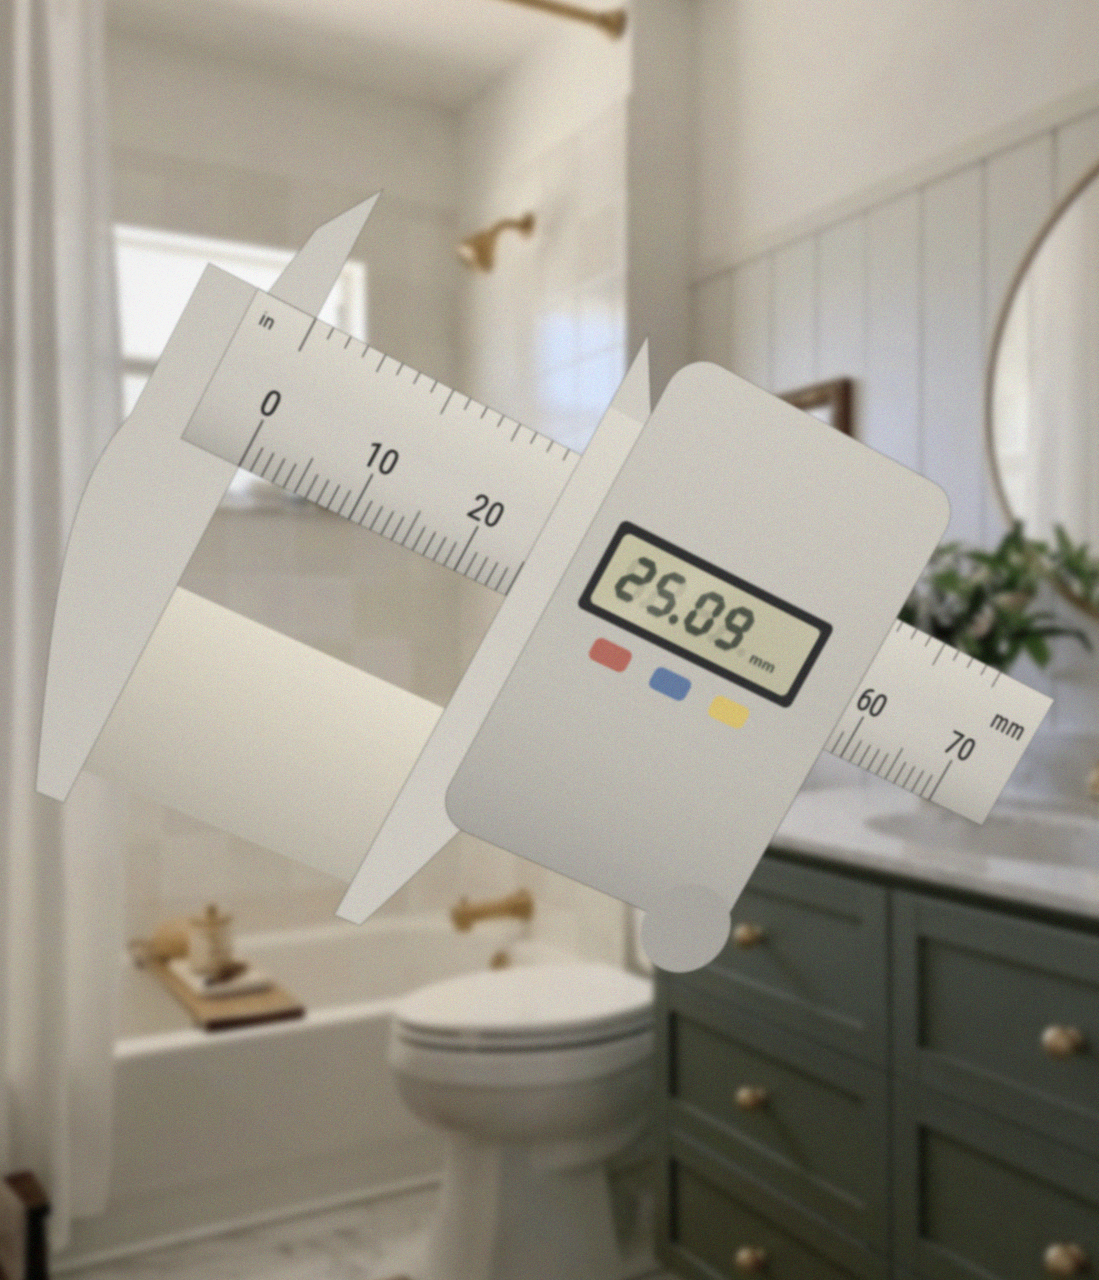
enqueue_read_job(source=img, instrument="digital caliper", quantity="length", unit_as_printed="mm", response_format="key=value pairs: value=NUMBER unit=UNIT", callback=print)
value=25.09 unit=mm
